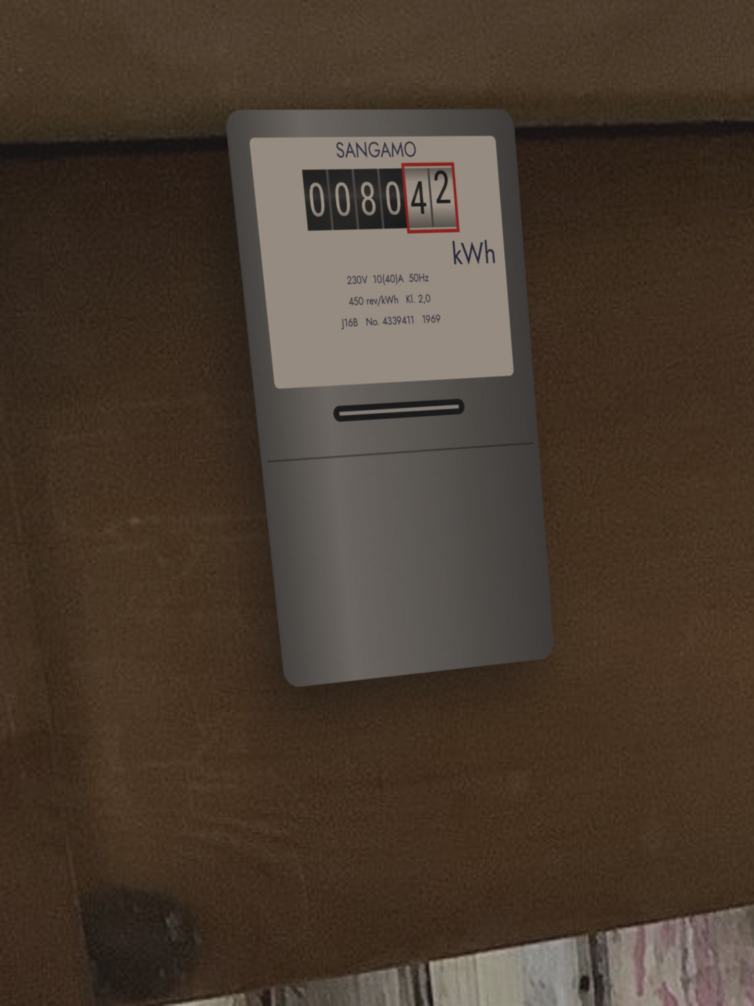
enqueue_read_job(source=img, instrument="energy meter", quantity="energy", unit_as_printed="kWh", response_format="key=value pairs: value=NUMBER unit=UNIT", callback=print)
value=80.42 unit=kWh
